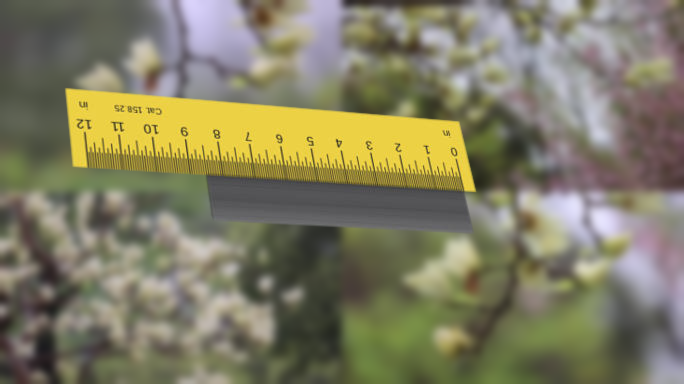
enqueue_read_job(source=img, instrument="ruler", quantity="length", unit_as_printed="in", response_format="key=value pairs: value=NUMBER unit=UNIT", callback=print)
value=8.5 unit=in
